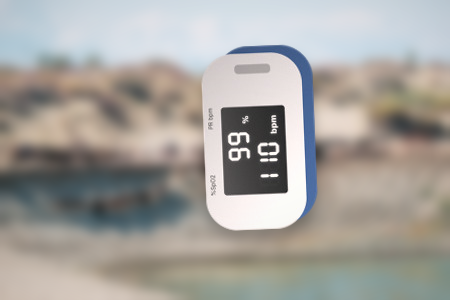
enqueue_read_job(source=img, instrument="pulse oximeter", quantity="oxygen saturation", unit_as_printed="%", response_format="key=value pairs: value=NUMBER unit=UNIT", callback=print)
value=99 unit=%
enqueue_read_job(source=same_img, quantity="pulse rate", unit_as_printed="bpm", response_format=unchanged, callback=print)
value=110 unit=bpm
